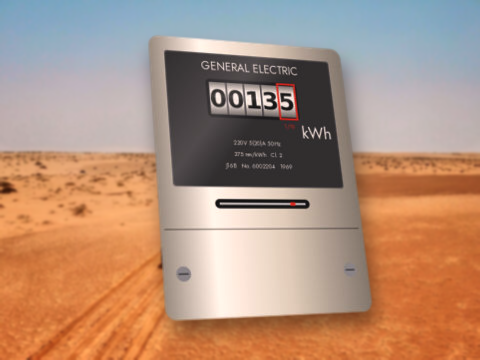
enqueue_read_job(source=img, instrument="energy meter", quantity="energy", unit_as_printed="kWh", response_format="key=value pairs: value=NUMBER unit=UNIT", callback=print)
value=13.5 unit=kWh
